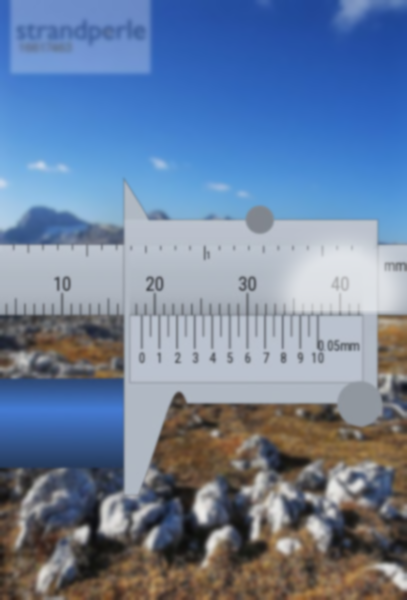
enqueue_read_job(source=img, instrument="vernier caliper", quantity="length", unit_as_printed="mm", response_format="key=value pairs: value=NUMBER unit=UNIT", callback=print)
value=18.6 unit=mm
